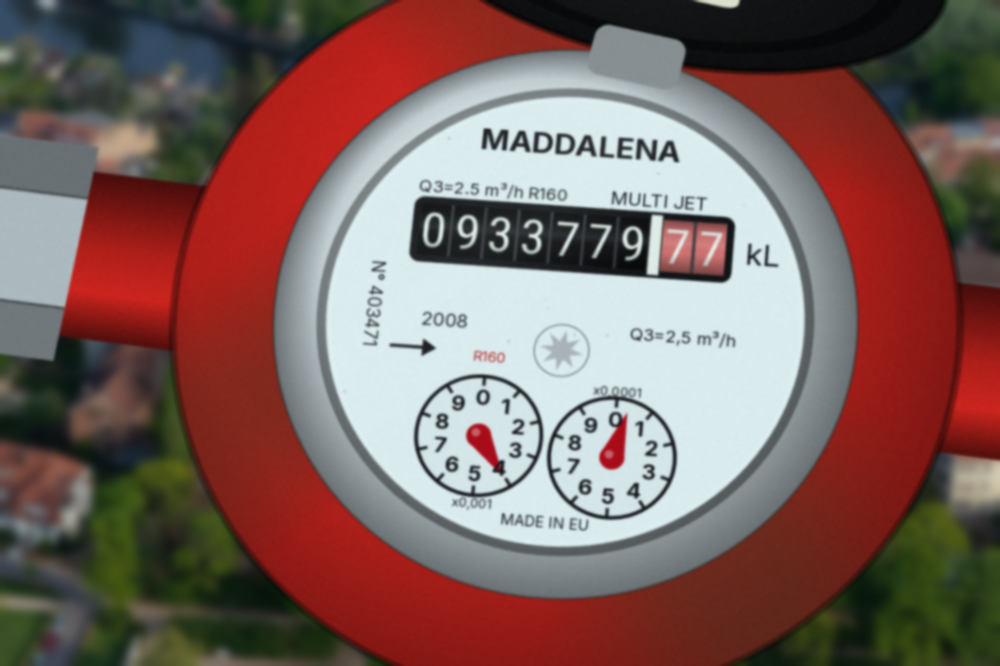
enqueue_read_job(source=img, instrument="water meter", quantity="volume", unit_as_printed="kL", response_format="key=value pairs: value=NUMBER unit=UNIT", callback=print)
value=933779.7740 unit=kL
